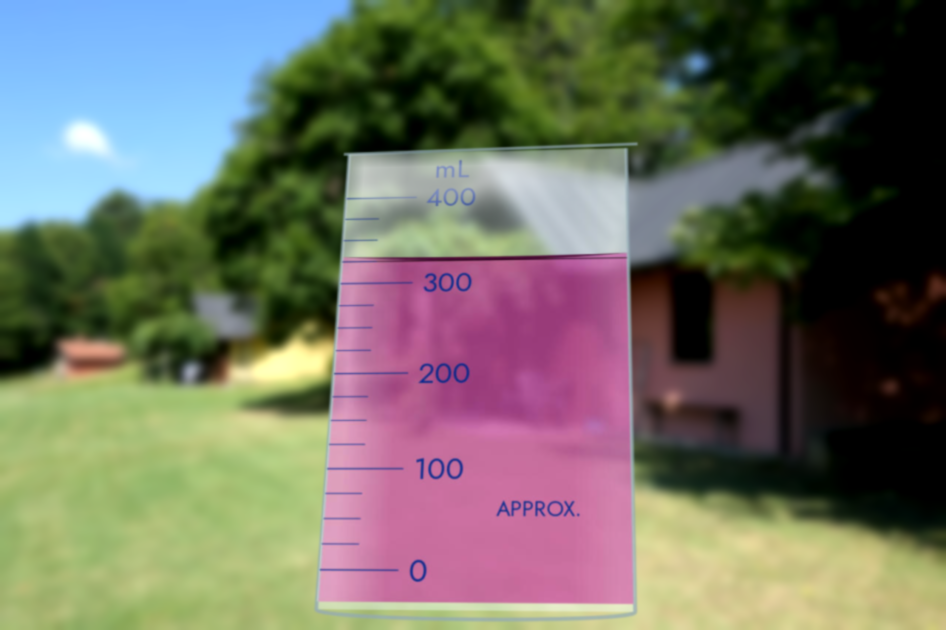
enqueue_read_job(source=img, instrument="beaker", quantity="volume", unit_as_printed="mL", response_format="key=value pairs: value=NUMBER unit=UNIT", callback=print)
value=325 unit=mL
